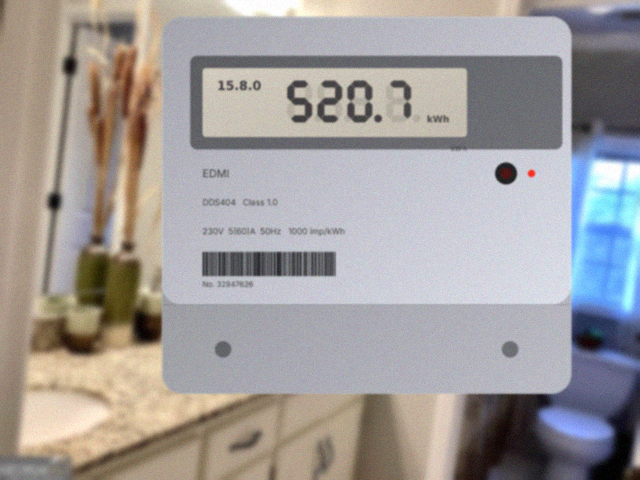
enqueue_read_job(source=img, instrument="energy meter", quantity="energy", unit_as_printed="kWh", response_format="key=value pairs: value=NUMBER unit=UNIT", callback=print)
value=520.7 unit=kWh
